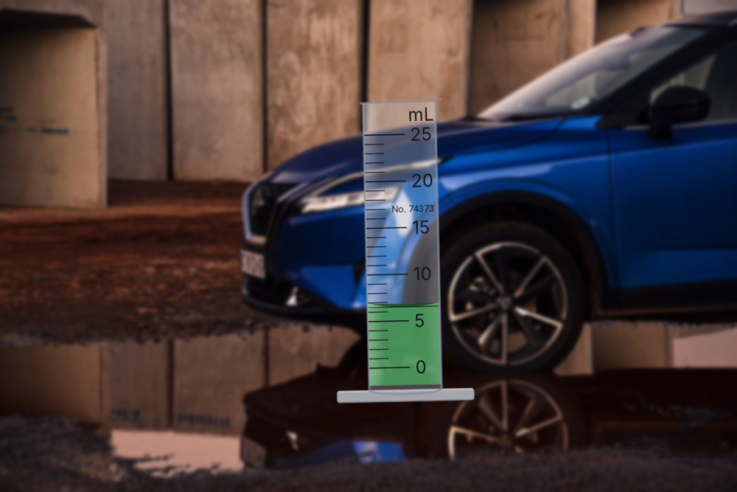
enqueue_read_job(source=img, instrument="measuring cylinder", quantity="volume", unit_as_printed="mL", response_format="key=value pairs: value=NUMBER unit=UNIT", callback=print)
value=6.5 unit=mL
